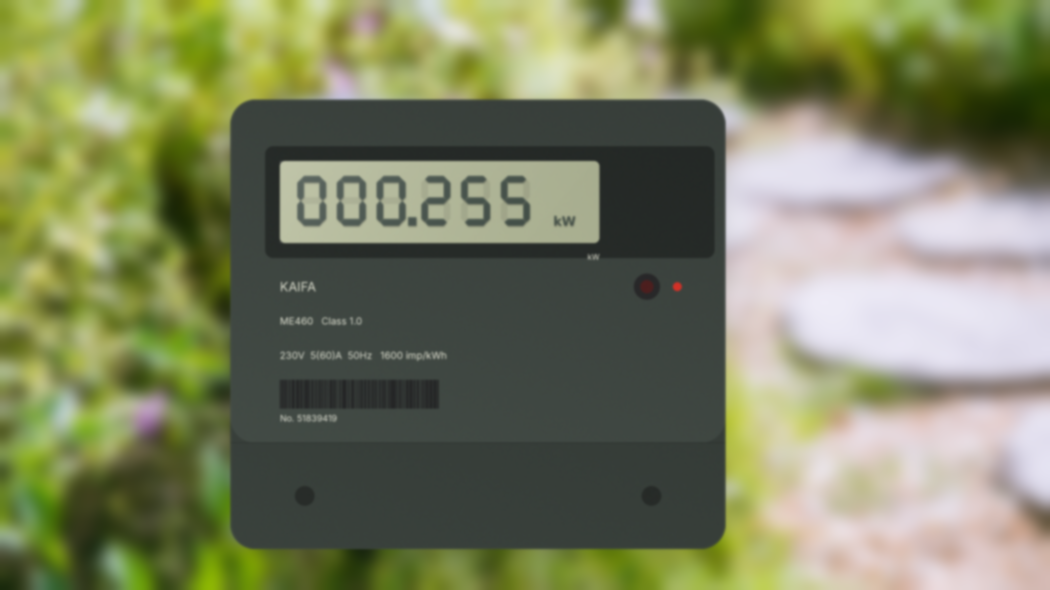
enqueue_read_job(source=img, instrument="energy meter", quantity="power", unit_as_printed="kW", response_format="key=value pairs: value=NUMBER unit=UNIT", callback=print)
value=0.255 unit=kW
